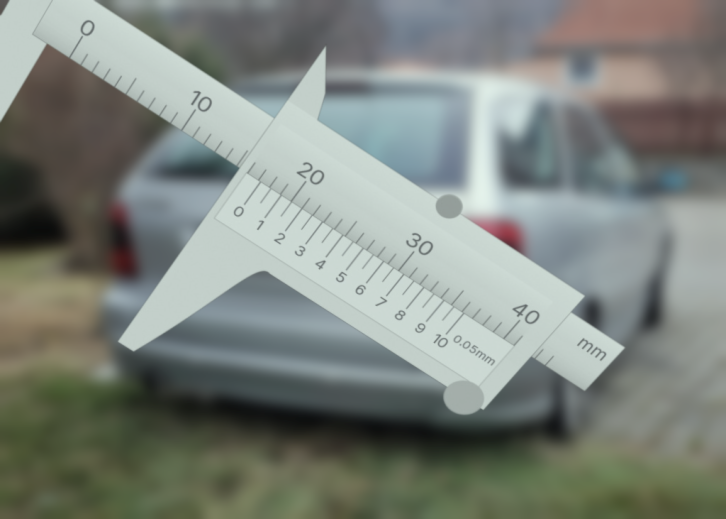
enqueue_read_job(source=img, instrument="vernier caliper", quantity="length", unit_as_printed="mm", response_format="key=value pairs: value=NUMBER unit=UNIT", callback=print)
value=17.2 unit=mm
